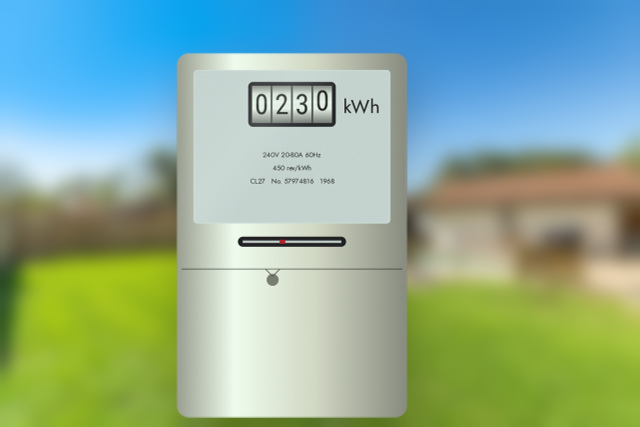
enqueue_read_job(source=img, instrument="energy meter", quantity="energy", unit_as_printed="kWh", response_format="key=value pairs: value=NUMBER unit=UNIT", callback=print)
value=230 unit=kWh
